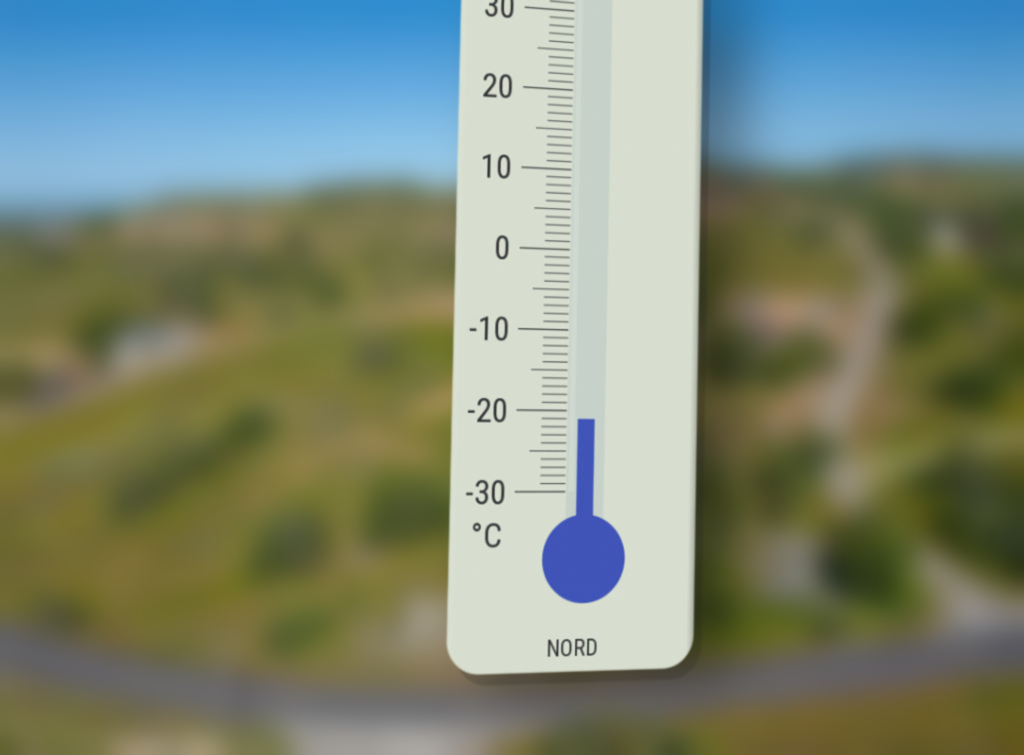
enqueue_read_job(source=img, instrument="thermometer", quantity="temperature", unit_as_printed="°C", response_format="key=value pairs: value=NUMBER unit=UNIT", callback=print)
value=-21 unit=°C
